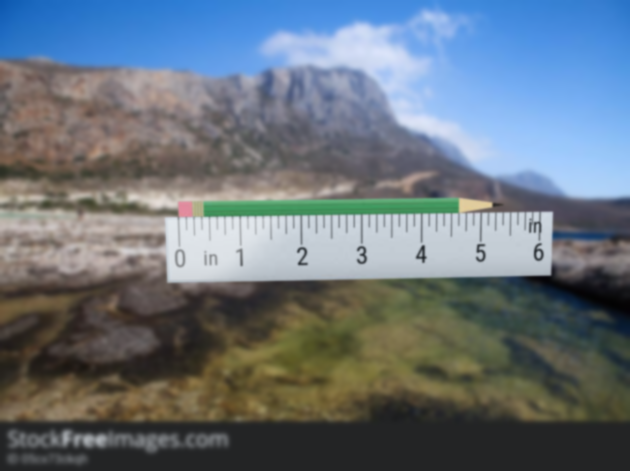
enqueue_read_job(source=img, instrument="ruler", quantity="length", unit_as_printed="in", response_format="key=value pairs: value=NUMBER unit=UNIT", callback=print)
value=5.375 unit=in
